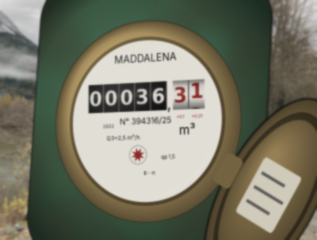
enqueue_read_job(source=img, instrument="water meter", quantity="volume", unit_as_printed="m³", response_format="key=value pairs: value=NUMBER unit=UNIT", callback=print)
value=36.31 unit=m³
